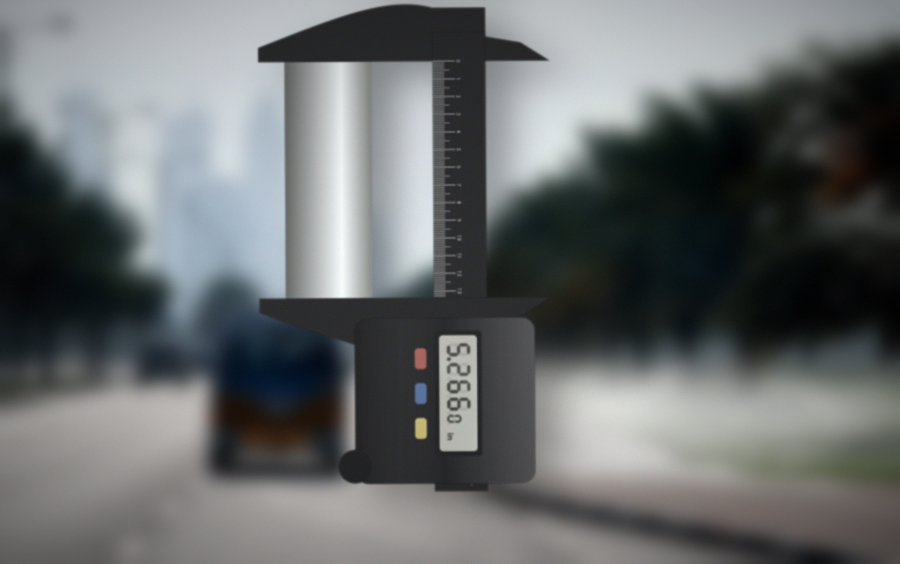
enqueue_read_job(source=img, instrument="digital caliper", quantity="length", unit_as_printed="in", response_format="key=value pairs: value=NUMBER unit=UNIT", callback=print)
value=5.2660 unit=in
